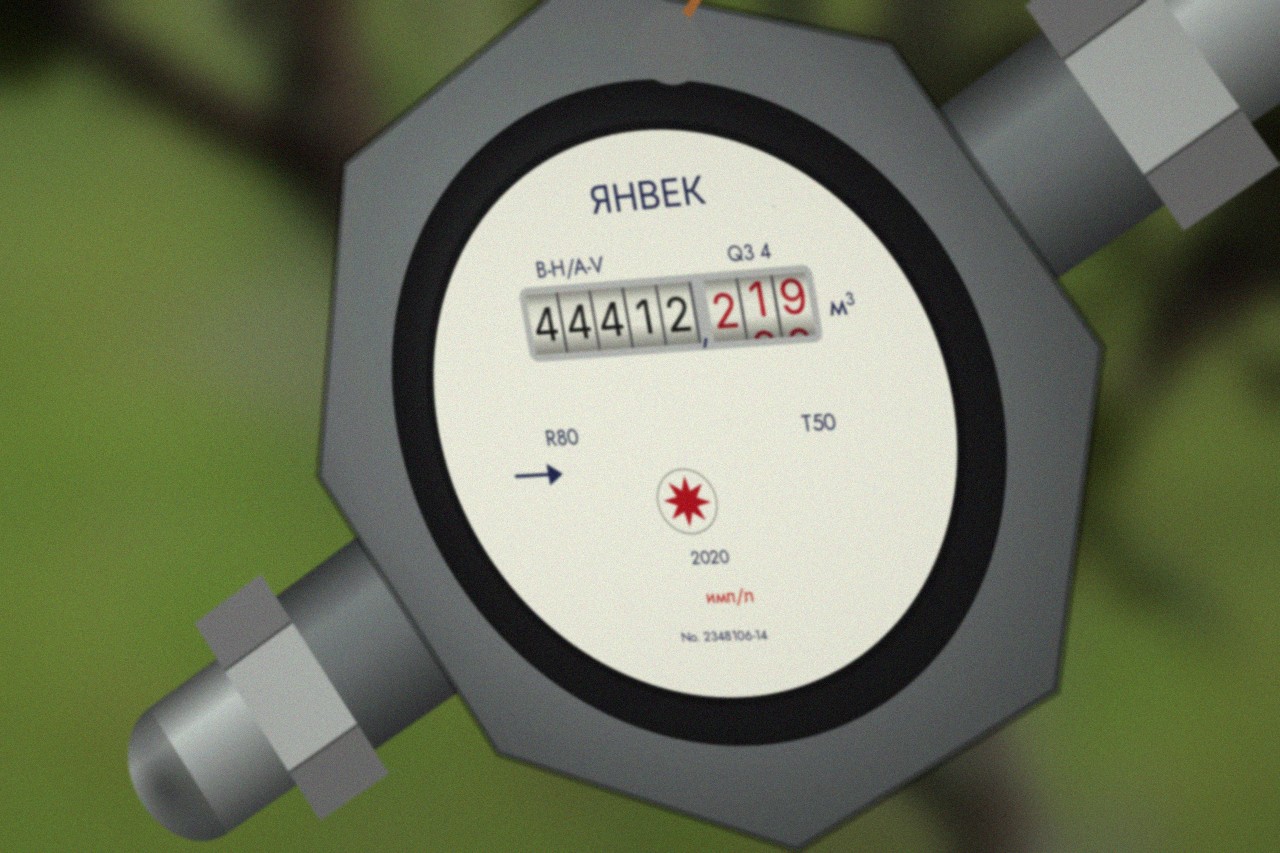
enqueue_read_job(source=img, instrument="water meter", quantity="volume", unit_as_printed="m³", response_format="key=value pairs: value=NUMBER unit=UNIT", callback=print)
value=44412.219 unit=m³
